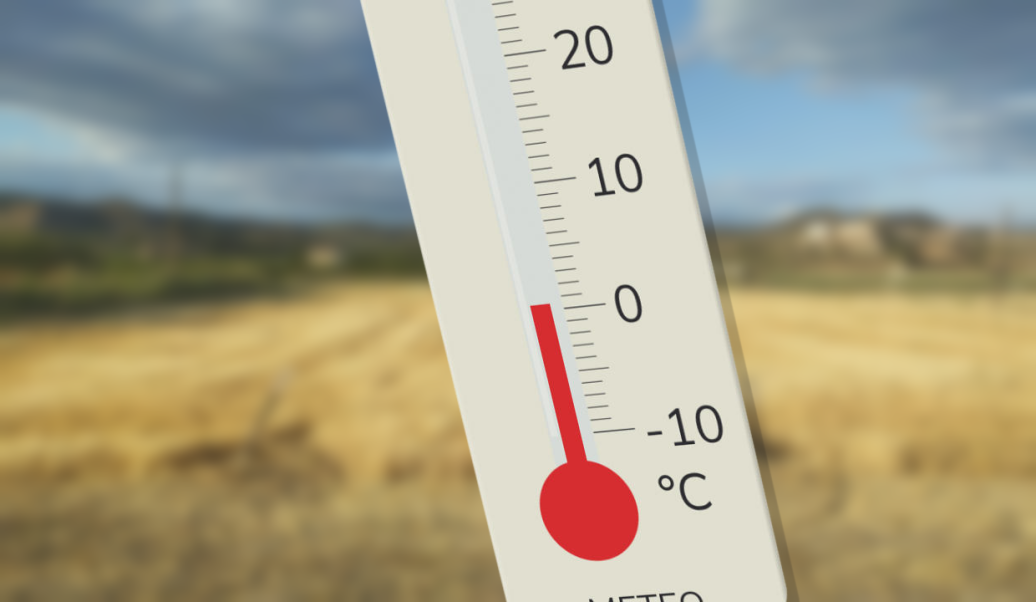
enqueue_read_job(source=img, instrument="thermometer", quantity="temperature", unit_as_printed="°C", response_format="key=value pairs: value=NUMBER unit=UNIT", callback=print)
value=0.5 unit=°C
